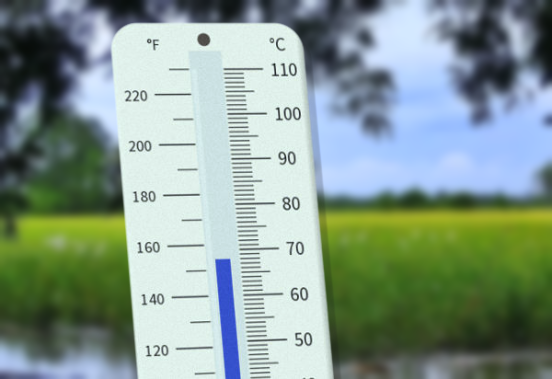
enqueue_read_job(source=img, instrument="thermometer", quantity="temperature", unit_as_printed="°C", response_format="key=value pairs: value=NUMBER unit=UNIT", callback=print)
value=68 unit=°C
